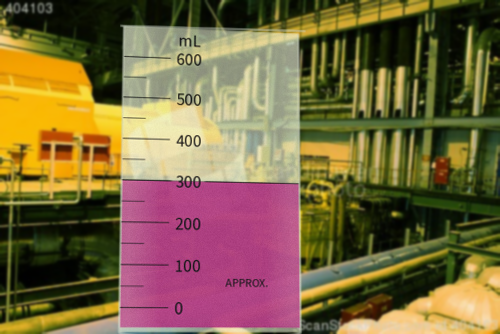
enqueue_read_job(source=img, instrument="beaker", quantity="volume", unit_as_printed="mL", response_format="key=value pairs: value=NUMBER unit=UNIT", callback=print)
value=300 unit=mL
